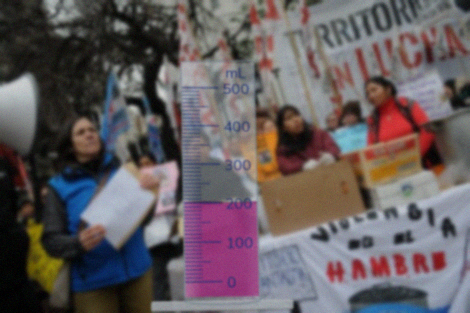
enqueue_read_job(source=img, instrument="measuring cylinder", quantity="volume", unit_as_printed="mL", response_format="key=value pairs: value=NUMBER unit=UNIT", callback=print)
value=200 unit=mL
